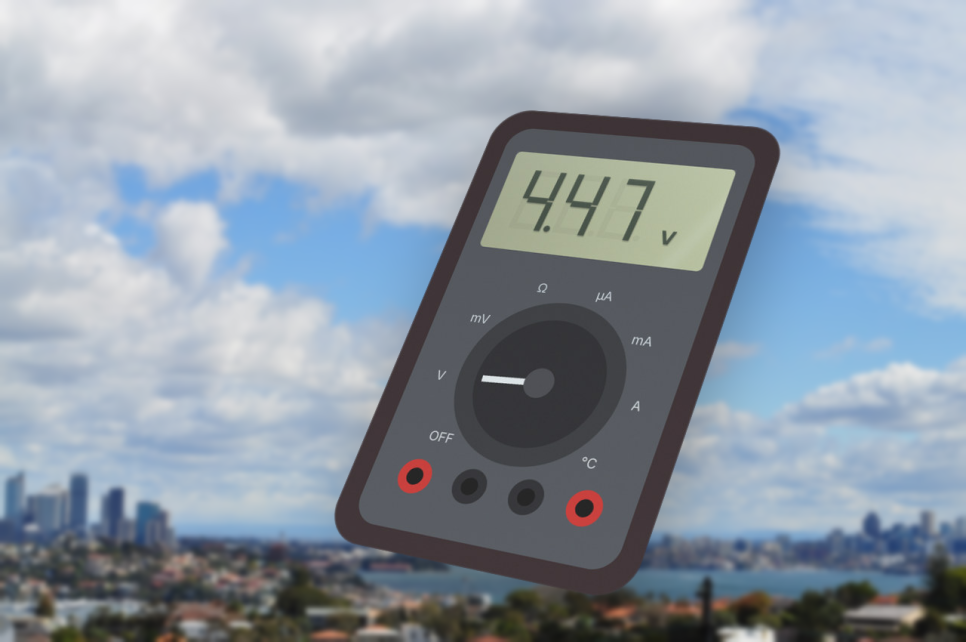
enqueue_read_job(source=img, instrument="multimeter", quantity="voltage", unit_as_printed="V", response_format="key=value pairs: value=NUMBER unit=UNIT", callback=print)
value=4.47 unit=V
